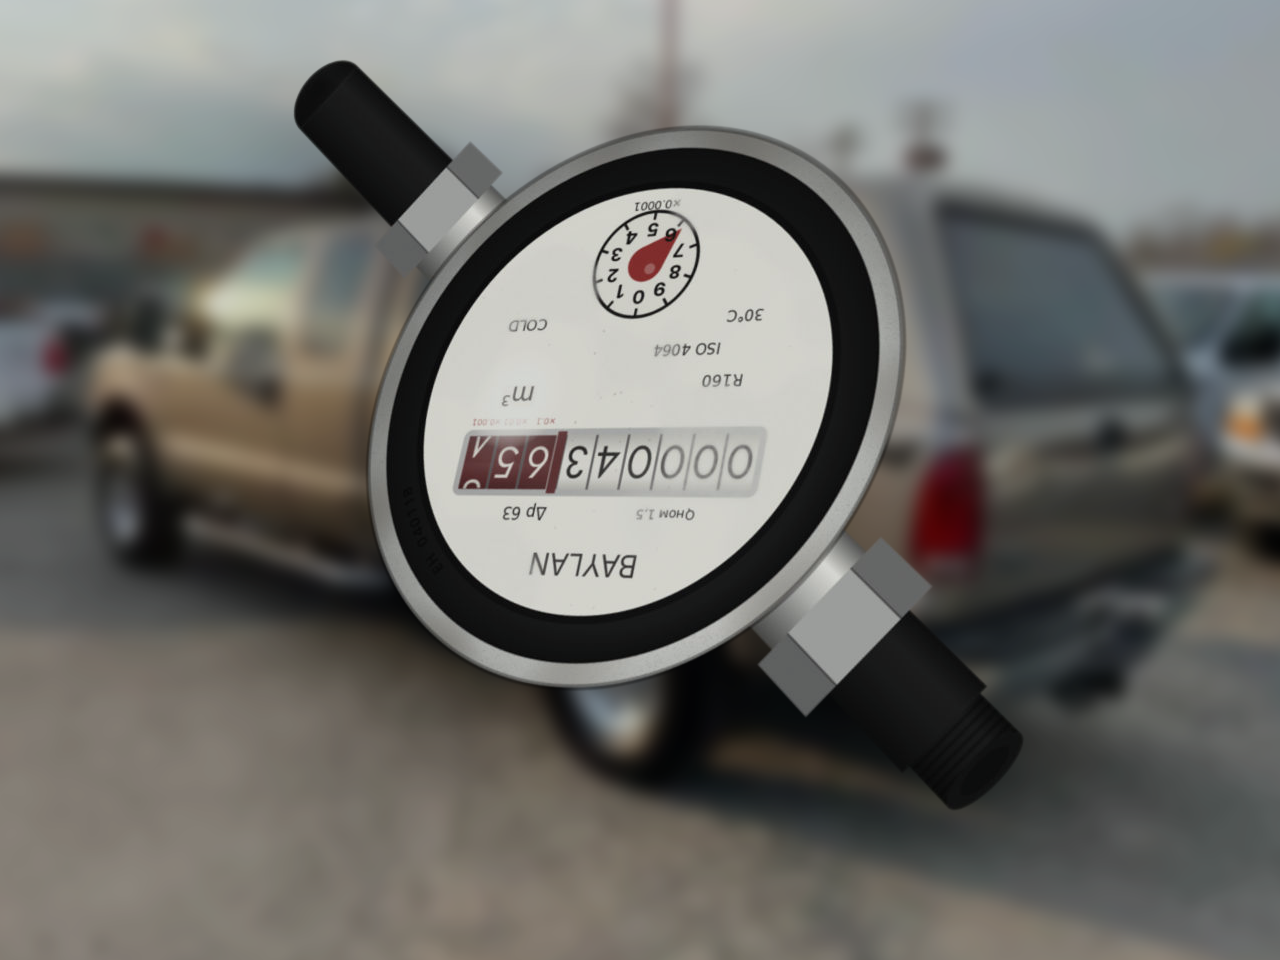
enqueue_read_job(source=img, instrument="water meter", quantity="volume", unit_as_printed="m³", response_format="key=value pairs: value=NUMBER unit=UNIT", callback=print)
value=43.6536 unit=m³
